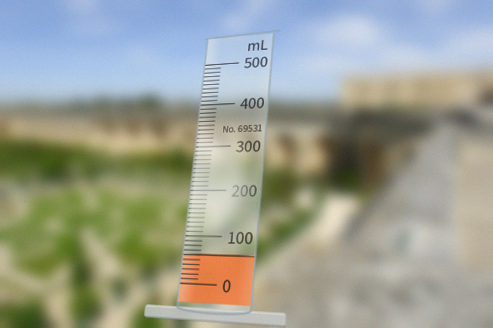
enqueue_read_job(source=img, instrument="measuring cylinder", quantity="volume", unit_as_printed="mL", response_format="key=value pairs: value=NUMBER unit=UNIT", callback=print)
value=60 unit=mL
